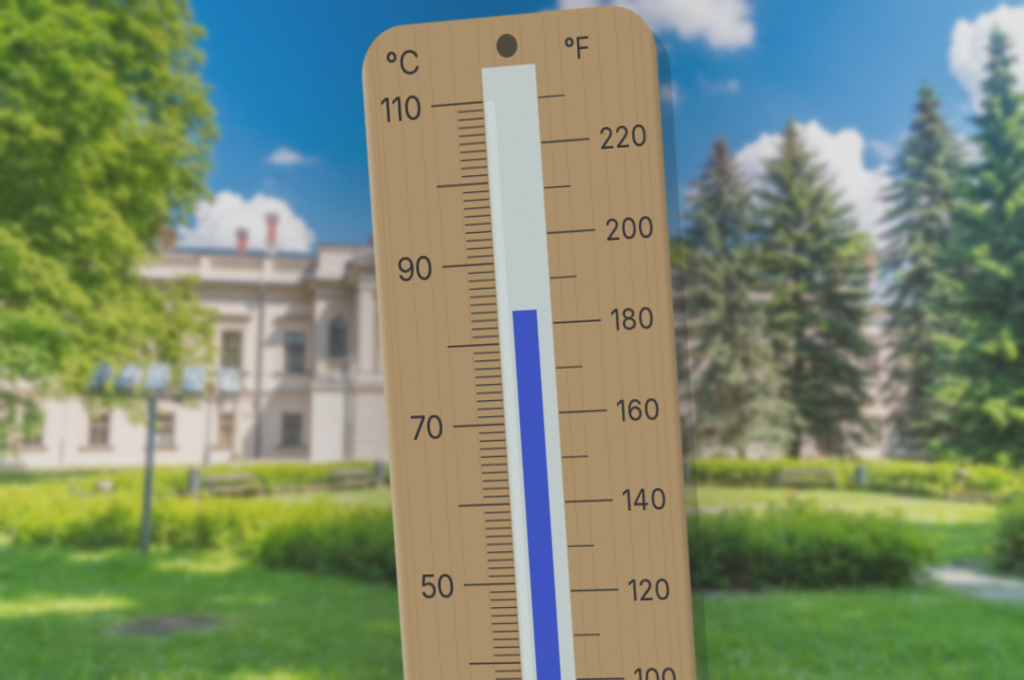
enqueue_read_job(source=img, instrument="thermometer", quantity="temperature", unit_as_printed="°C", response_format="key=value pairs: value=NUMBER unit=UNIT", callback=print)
value=84 unit=°C
